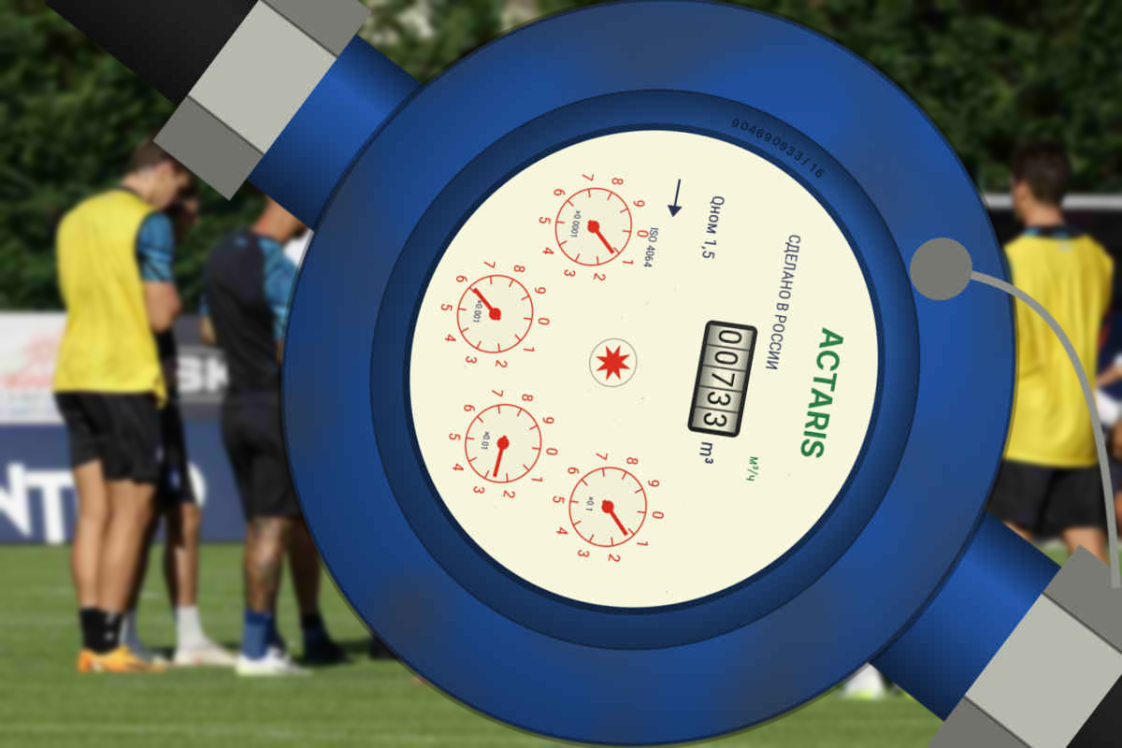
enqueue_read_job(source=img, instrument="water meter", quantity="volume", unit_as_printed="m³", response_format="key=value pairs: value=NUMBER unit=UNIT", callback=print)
value=733.1261 unit=m³
